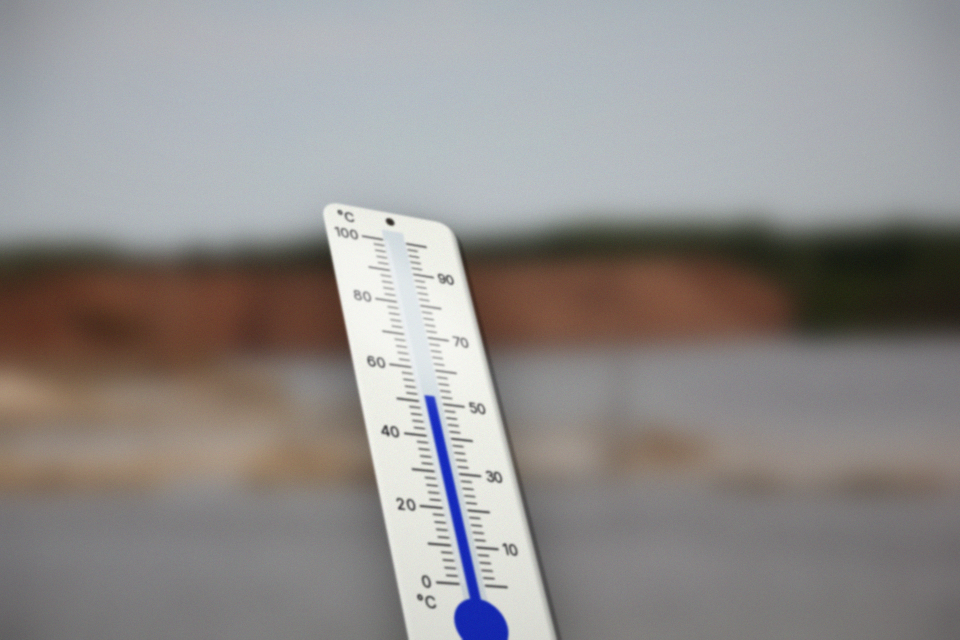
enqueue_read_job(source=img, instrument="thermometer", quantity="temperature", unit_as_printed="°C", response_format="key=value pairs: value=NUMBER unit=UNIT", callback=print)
value=52 unit=°C
